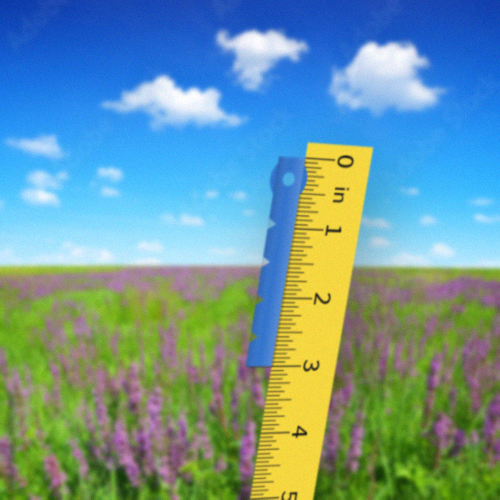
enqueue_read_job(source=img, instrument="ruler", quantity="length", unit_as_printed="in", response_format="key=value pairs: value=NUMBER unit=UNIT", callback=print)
value=3 unit=in
